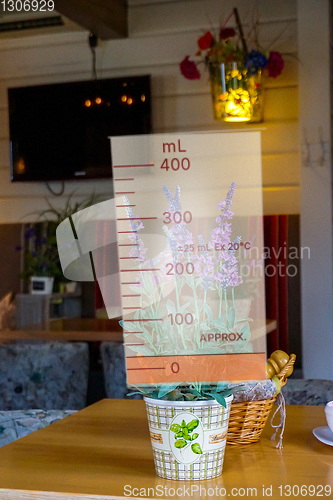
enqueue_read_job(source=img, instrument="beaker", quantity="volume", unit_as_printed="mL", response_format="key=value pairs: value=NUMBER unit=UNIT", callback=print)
value=25 unit=mL
